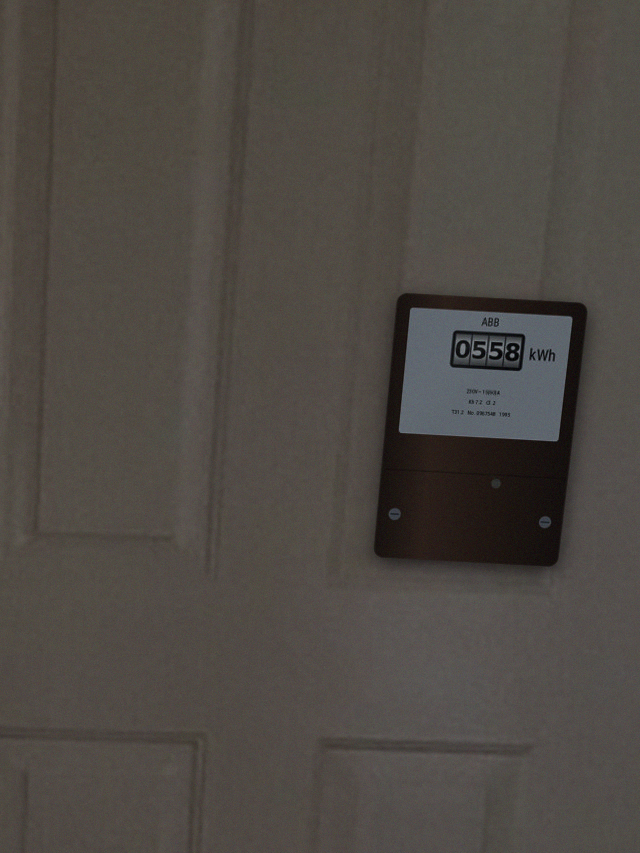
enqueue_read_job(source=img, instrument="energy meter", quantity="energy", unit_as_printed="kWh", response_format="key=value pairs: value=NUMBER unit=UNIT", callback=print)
value=558 unit=kWh
